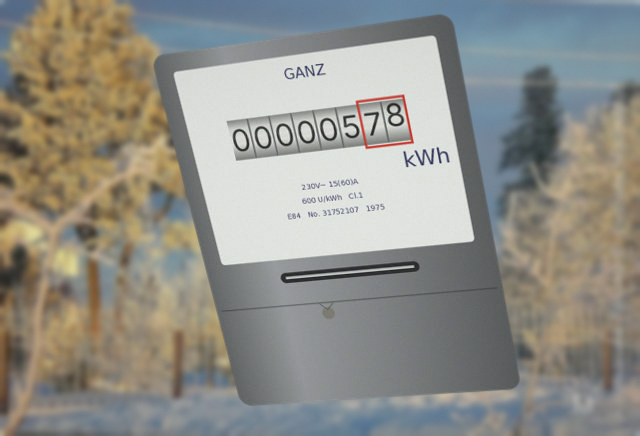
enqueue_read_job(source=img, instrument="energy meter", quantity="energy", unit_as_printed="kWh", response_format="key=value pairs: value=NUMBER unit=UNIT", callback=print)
value=5.78 unit=kWh
